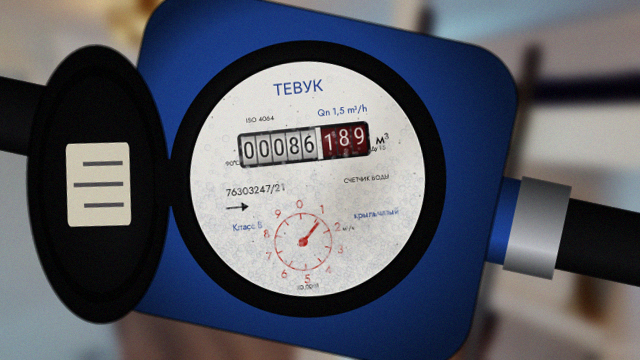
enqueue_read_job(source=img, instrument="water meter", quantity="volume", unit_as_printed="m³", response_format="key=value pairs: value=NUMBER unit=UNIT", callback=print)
value=86.1891 unit=m³
